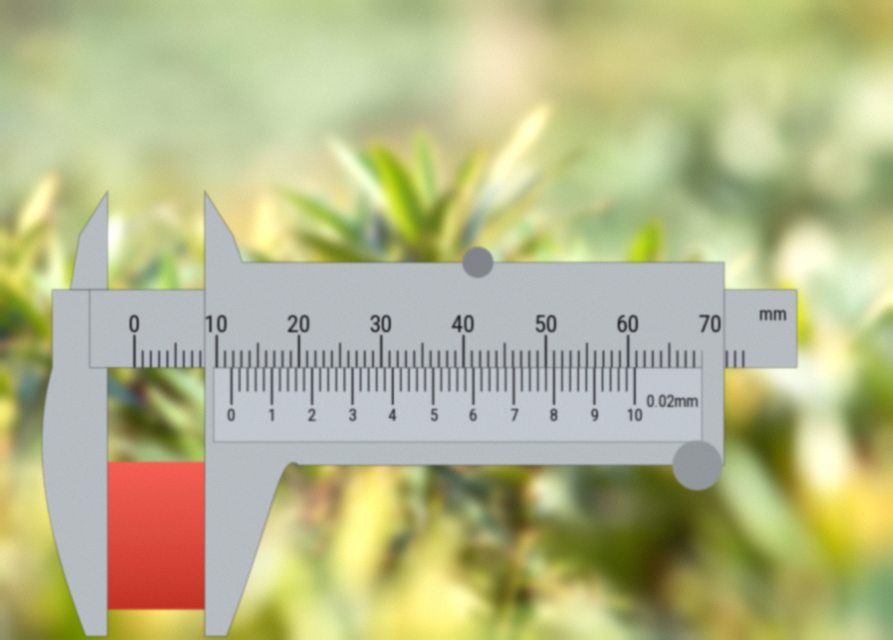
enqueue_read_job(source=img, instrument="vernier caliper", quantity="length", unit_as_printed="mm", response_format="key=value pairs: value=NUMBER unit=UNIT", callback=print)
value=11.8 unit=mm
